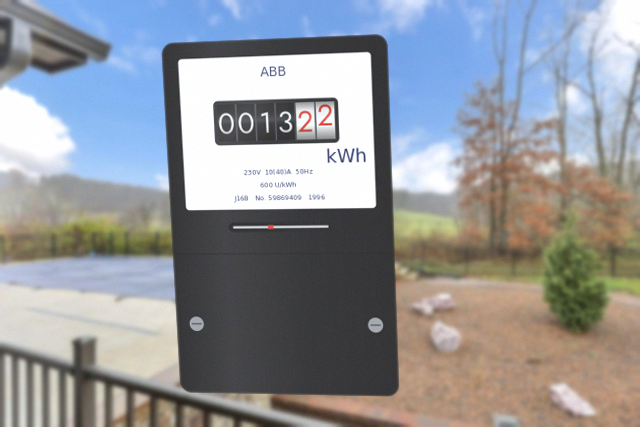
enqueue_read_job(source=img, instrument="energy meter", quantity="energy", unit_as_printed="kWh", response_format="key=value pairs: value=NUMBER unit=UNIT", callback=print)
value=13.22 unit=kWh
